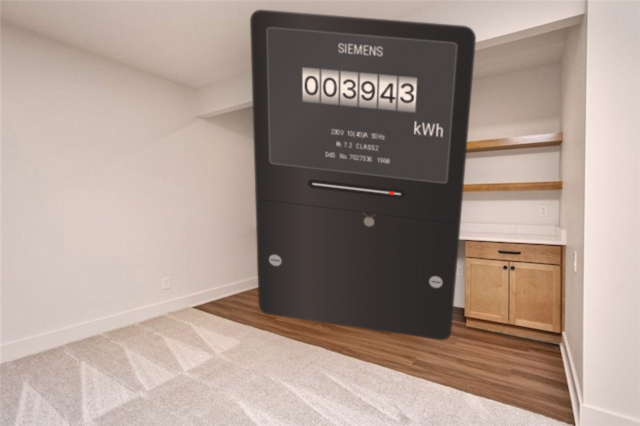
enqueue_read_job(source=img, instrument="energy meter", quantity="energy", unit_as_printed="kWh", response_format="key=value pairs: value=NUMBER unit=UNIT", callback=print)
value=3943 unit=kWh
